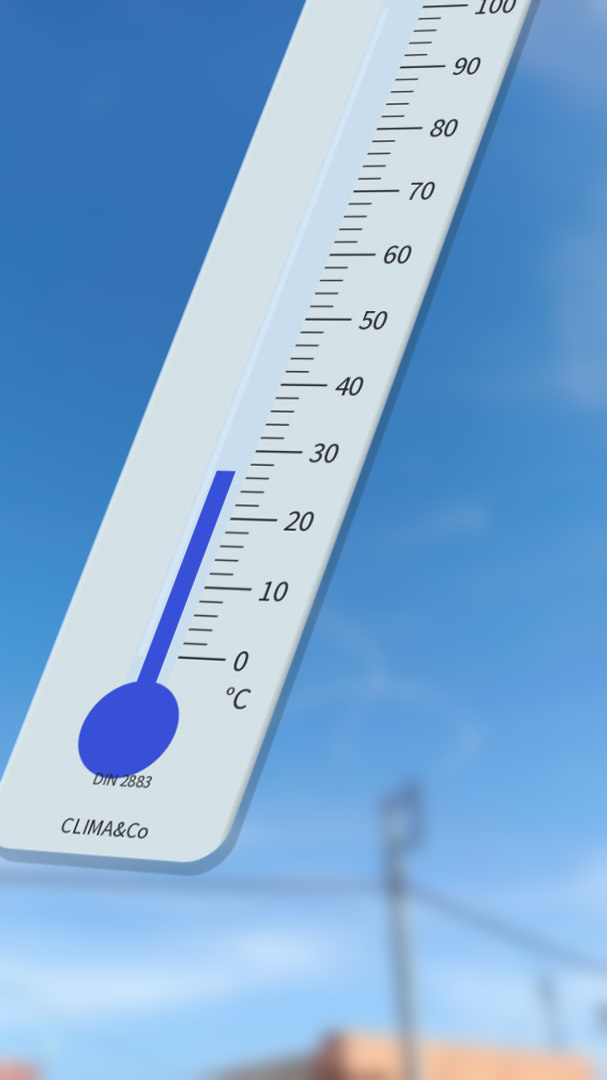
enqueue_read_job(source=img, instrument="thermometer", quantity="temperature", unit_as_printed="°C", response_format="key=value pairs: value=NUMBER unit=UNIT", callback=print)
value=27 unit=°C
